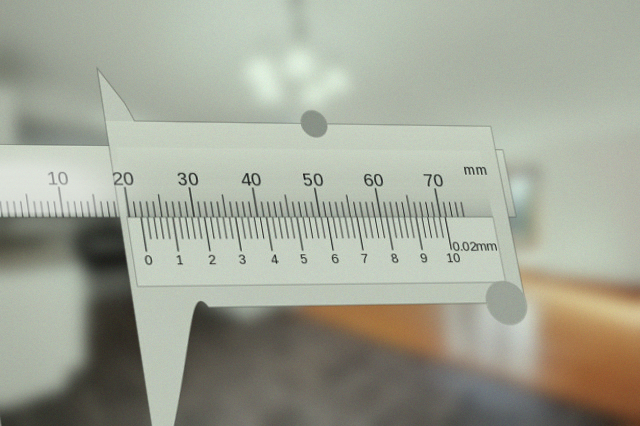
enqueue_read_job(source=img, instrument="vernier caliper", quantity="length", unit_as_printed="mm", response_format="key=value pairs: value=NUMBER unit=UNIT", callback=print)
value=21.8 unit=mm
